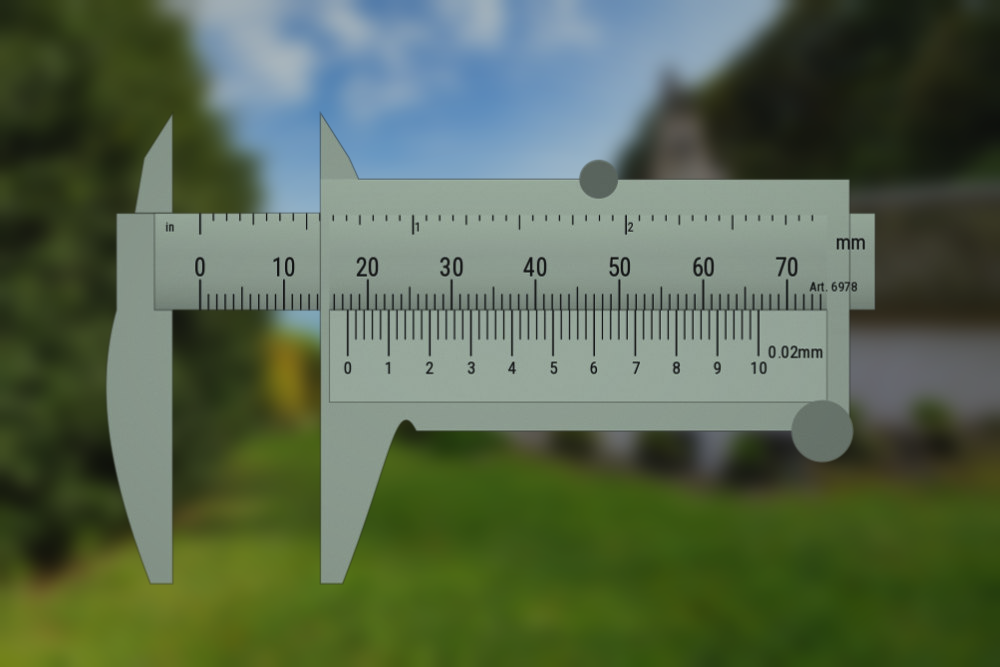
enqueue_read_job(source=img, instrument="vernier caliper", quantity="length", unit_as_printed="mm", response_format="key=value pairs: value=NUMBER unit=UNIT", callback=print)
value=17.6 unit=mm
